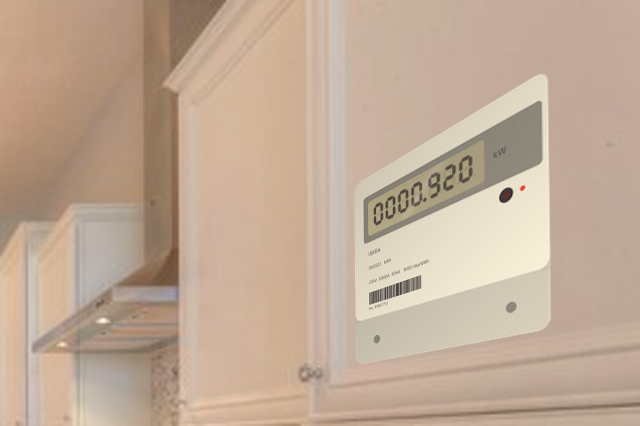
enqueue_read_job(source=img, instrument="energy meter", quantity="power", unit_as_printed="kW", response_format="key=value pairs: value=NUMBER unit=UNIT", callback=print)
value=0.920 unit=kW
